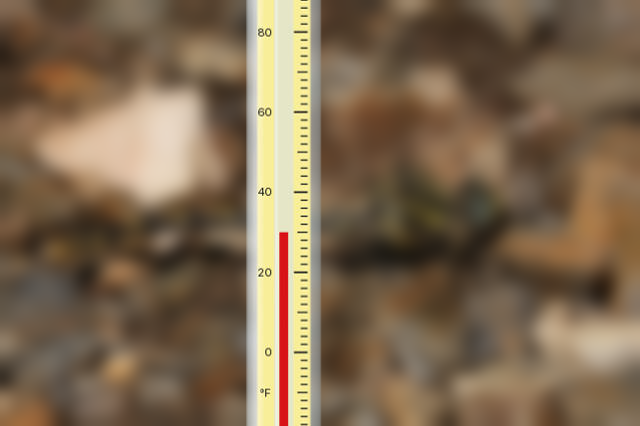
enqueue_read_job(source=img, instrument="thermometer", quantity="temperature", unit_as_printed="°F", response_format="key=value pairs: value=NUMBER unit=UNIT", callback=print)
value=30 unit=°F
